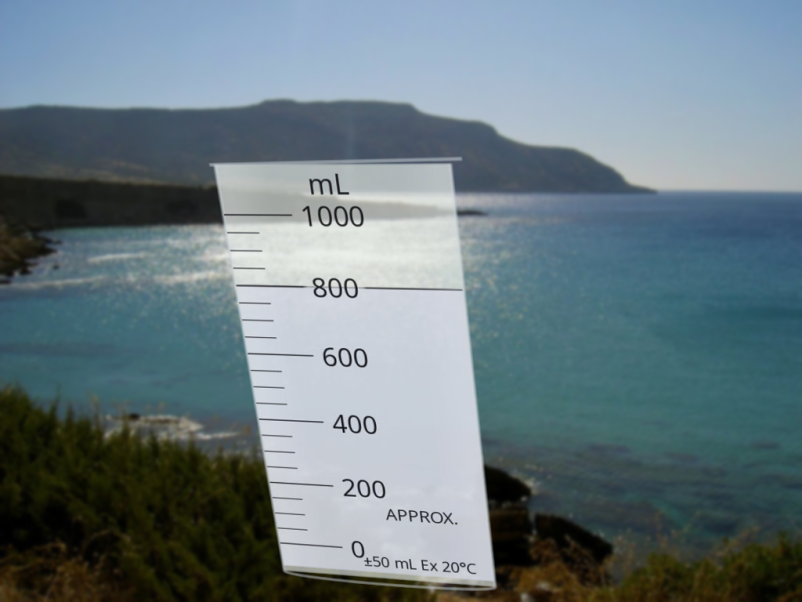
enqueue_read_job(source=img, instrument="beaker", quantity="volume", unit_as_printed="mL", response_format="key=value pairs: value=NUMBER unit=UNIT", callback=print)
value=800 unit=mL
